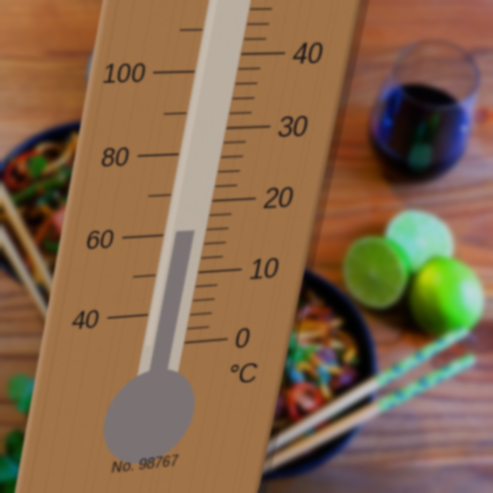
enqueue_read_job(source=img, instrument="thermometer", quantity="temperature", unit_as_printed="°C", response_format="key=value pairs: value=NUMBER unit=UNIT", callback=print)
value=16 unit=°C
